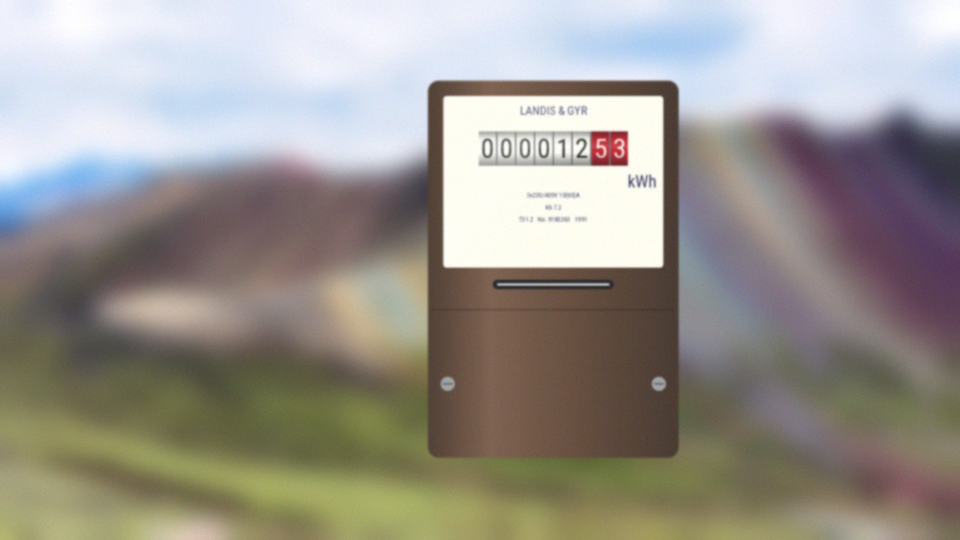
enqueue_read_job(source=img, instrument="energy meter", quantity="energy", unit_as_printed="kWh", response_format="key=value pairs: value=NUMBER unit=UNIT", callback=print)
value=12.53 unit=kWh
